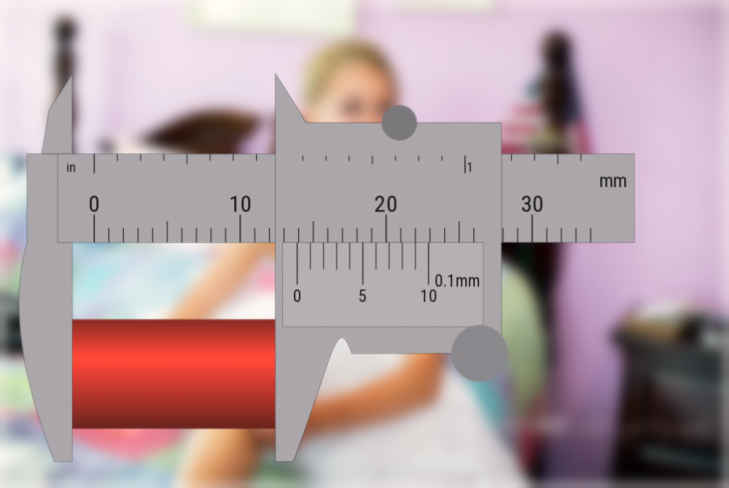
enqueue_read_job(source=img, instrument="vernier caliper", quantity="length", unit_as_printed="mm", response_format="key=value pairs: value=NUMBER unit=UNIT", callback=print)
value=13.9 unit=mm
